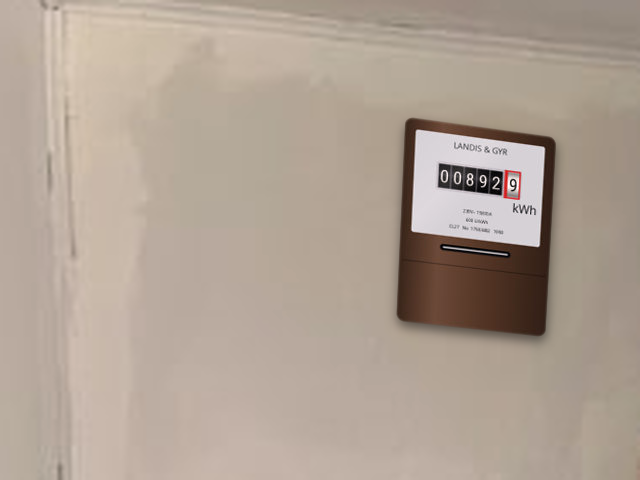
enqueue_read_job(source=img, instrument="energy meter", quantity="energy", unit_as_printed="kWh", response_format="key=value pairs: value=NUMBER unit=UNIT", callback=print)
value=892.9 unit=kWh
